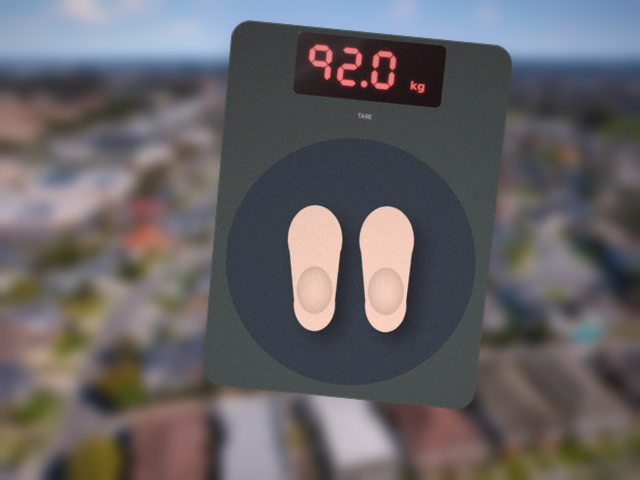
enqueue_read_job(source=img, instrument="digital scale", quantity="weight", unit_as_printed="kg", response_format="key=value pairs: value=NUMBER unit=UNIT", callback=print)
value=92.0 unit=kg
